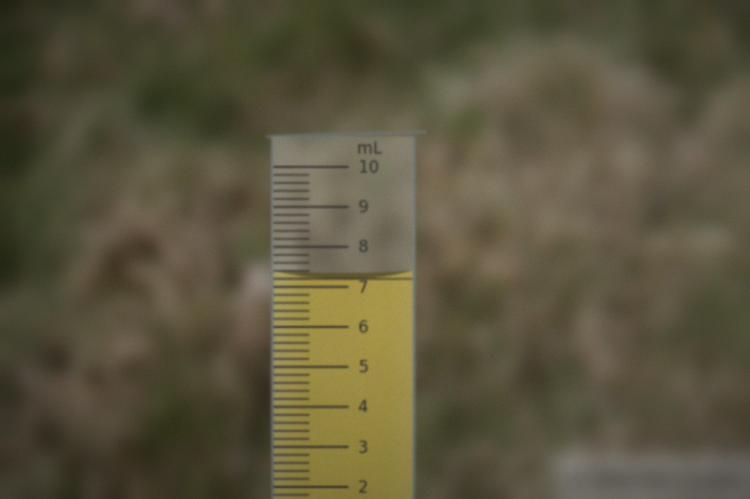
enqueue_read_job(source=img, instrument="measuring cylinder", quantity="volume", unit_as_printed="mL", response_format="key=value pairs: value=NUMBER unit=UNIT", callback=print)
value=7.2 unit=mL
